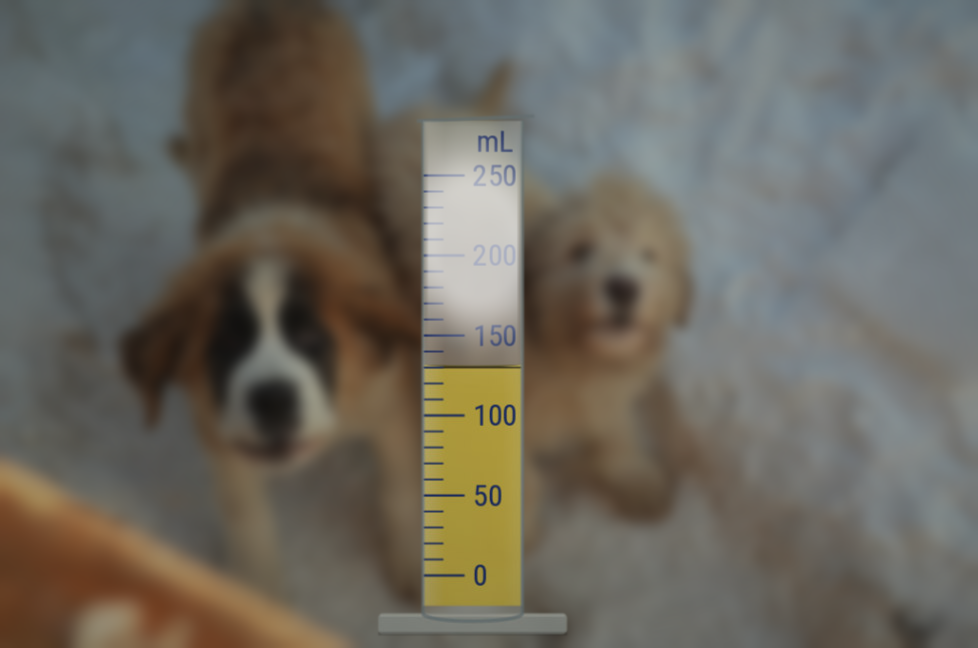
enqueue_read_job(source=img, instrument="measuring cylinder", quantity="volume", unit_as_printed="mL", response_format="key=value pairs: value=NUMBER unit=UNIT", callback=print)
value=130 unit=mL
